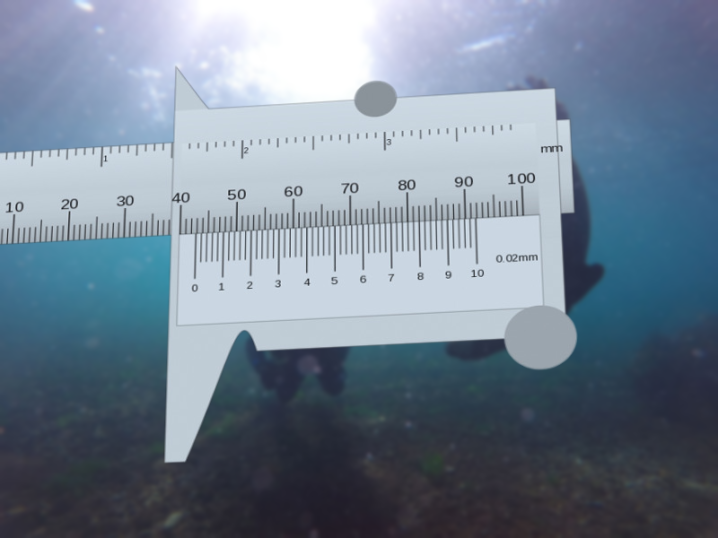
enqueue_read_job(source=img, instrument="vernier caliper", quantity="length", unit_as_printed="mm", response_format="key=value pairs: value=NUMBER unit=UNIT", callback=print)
value=42.8 unit=mm
